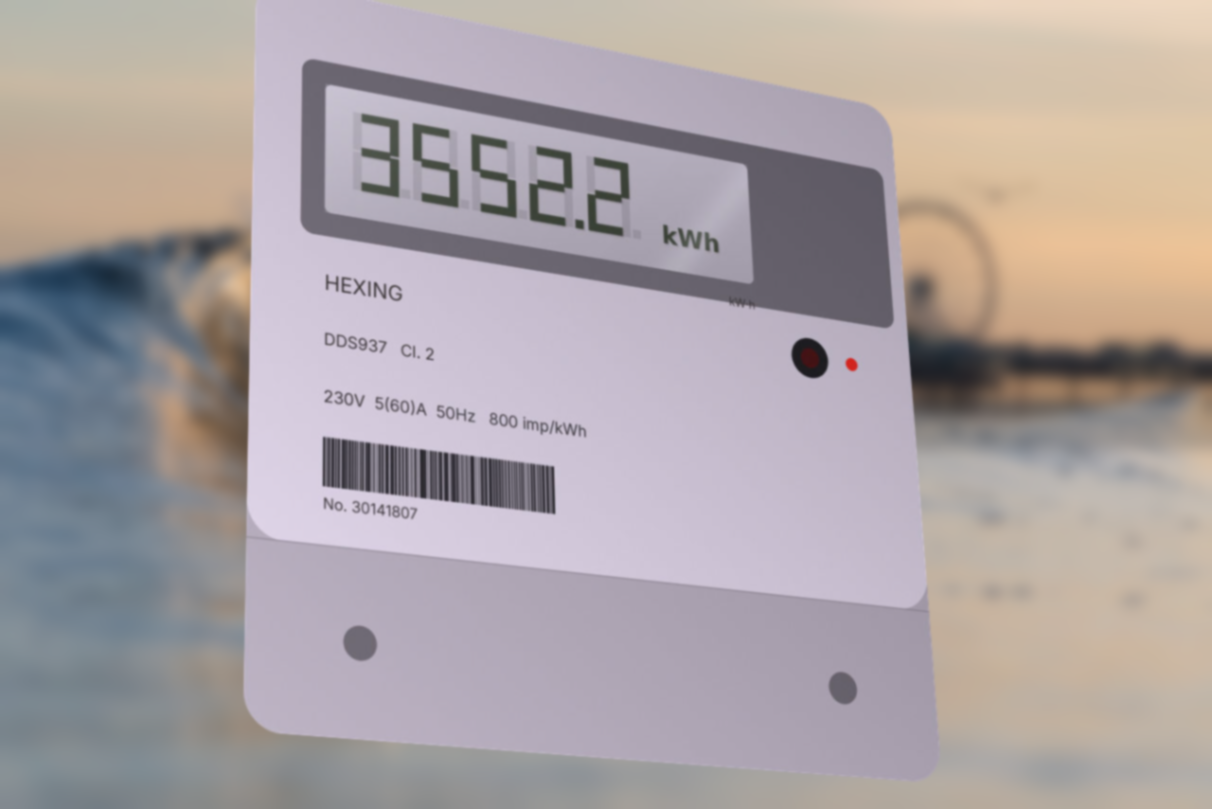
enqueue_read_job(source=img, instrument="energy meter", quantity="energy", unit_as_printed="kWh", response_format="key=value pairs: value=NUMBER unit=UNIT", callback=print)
value=3552.2 unit=kWh
